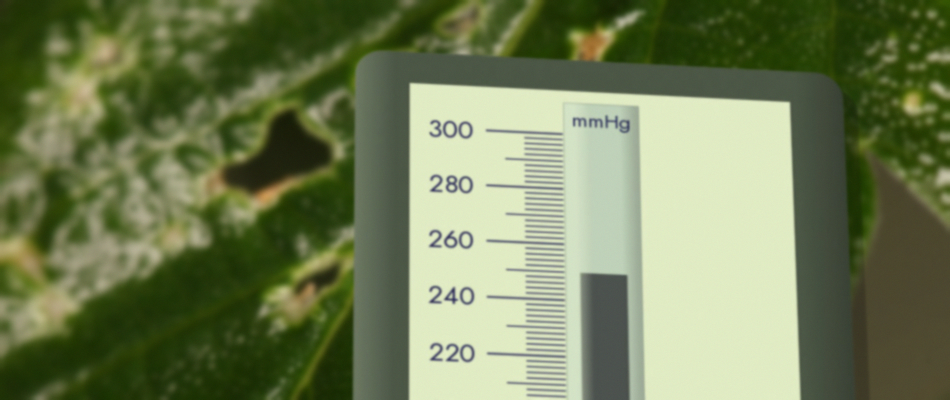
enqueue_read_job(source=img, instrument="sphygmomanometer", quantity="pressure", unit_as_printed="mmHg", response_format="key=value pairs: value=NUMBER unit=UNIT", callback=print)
value=250 unit=mmHg
